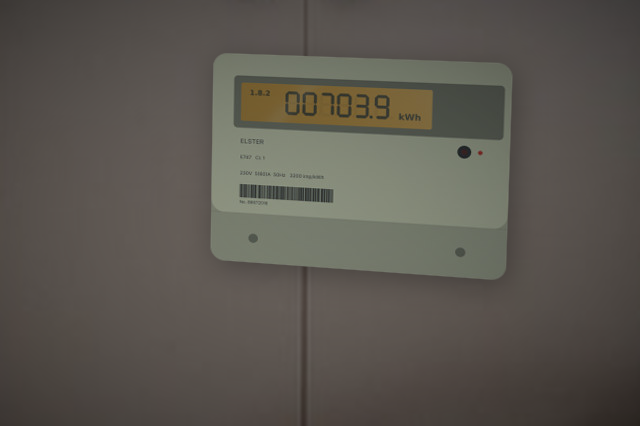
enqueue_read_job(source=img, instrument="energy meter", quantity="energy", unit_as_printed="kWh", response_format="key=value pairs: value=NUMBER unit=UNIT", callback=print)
value=703.9 unit=kWh
